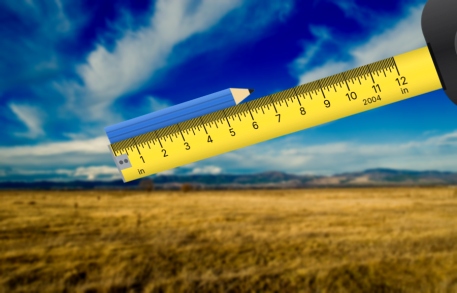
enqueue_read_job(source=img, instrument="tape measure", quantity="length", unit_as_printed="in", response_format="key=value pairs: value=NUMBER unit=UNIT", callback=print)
value=6.5 unit=in
